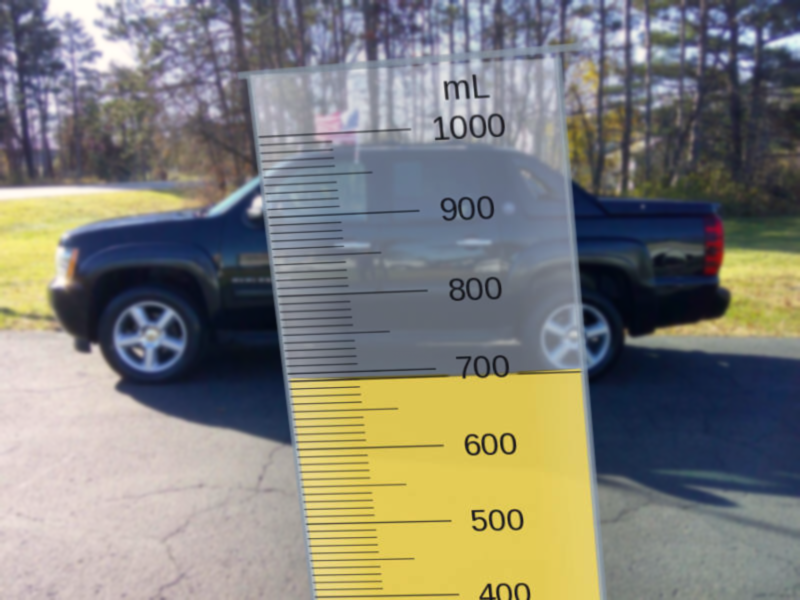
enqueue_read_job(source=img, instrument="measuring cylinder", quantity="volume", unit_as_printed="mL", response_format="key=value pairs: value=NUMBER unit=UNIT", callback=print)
value=690 unit=mL
